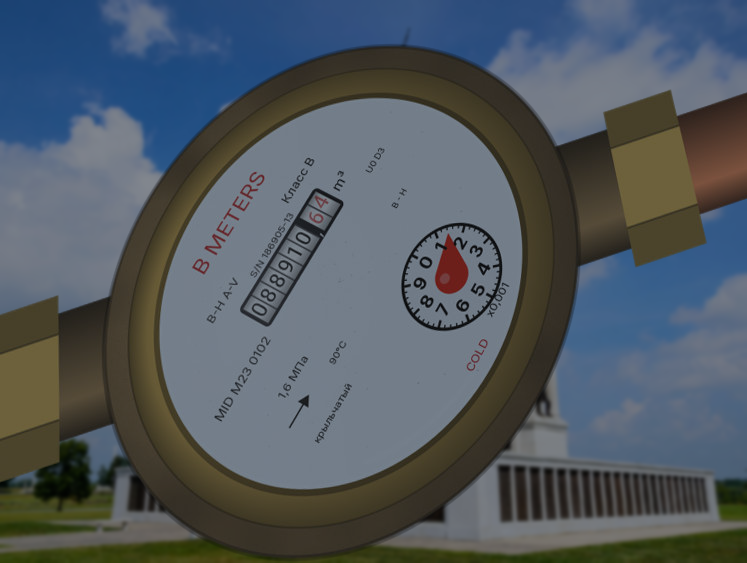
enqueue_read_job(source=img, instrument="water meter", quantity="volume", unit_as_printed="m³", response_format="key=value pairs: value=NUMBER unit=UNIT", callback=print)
value=88910.641 unit=m³
